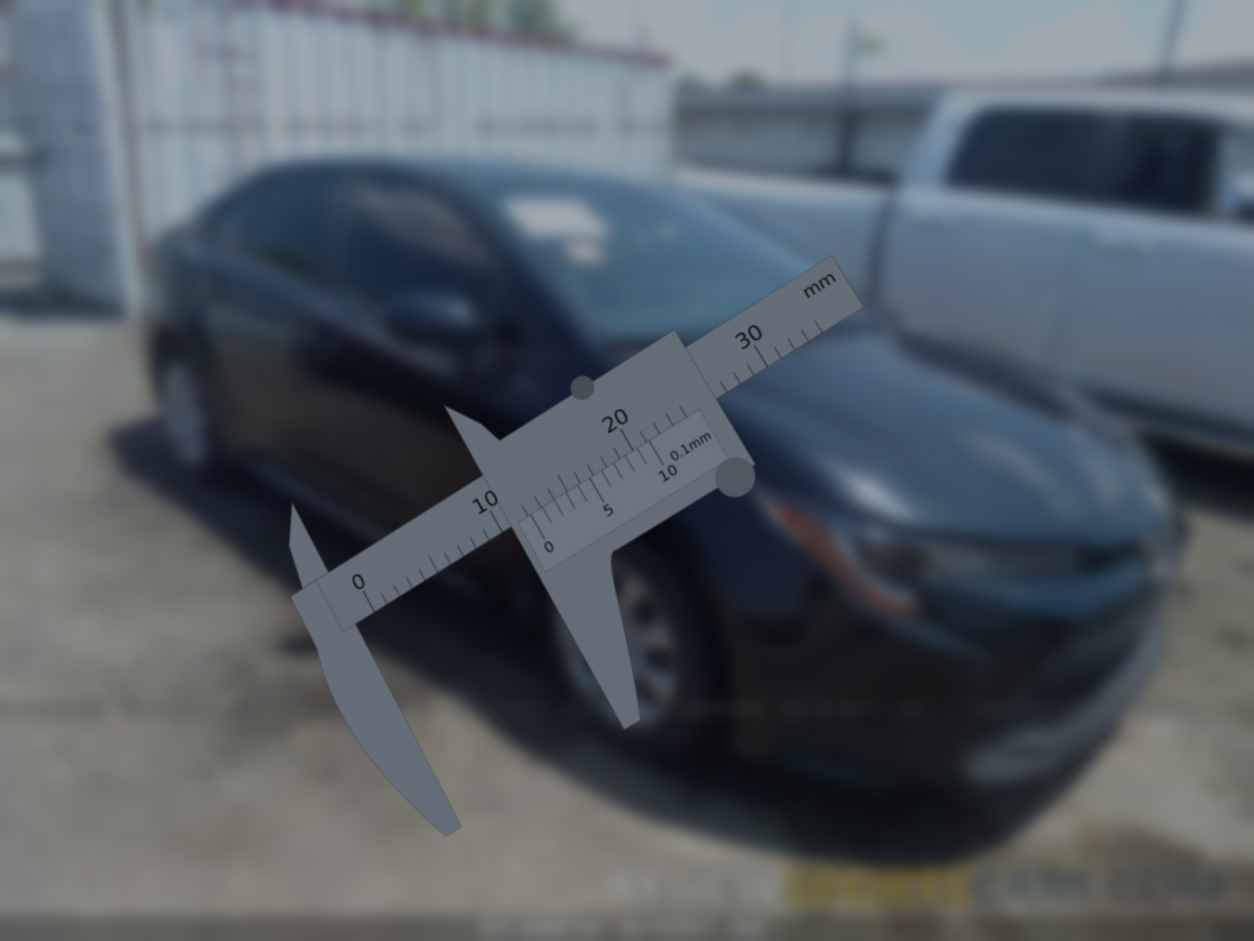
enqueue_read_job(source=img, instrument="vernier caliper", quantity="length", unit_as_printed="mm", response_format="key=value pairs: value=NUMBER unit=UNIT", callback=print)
value=12.2 unit=mm
